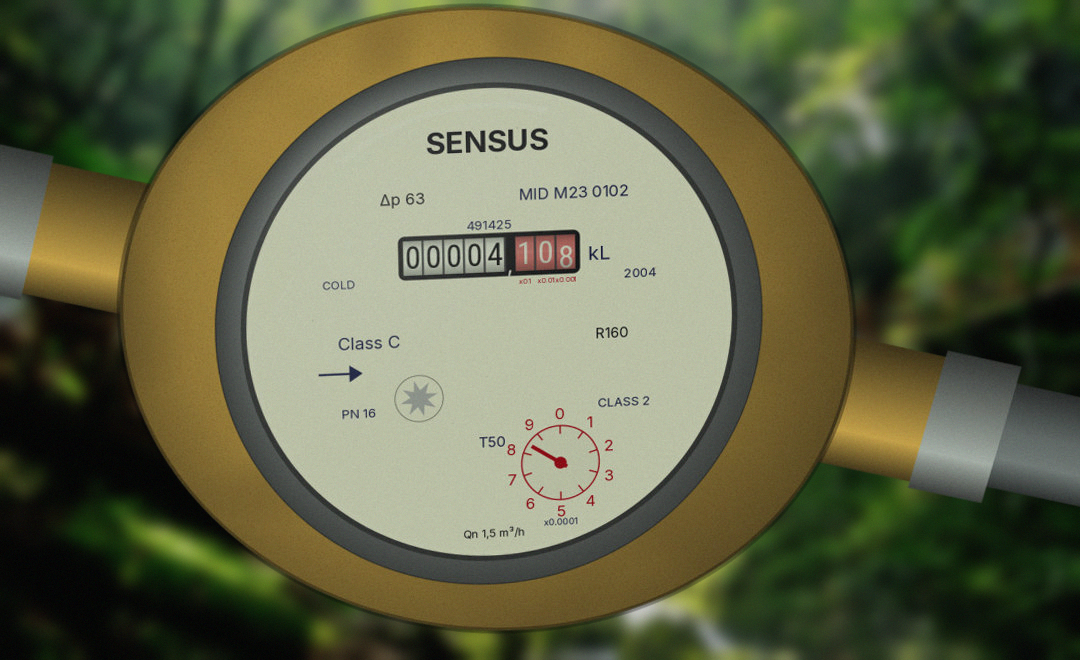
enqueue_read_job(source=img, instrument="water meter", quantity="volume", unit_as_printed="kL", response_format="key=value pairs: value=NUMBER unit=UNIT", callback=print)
value=4.1078 unit=kL
